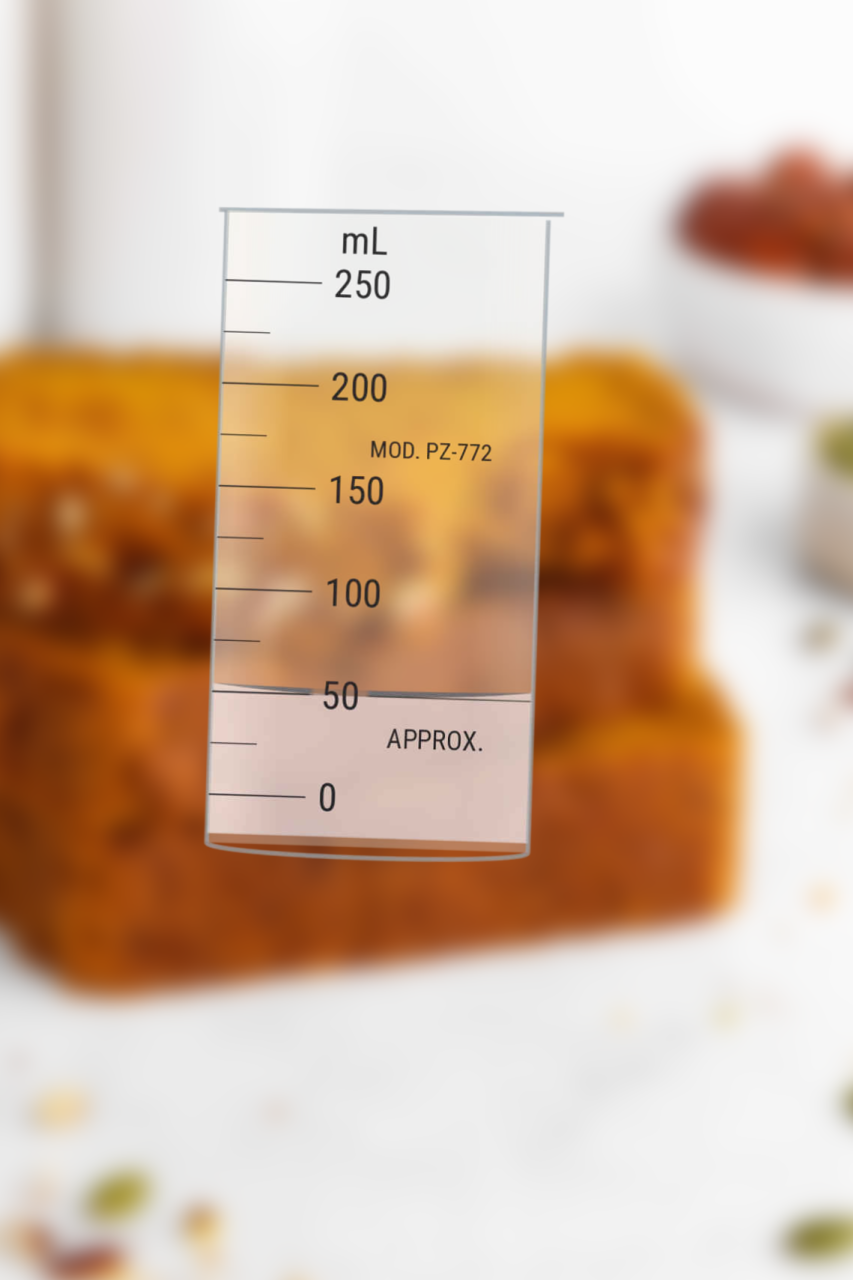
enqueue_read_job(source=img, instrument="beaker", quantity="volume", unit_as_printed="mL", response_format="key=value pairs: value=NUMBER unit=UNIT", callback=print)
value=50 unit=mL
